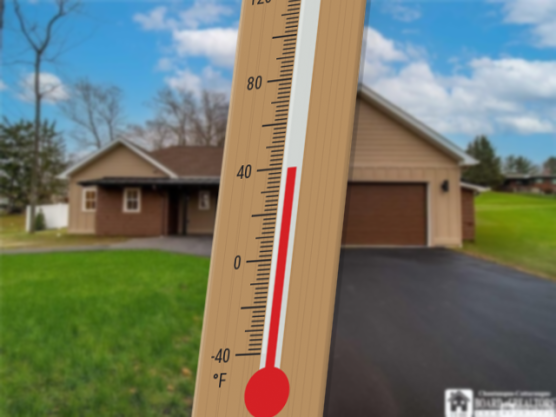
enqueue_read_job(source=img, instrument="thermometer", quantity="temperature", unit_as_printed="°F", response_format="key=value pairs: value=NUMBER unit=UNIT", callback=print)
value=40 unit=°F
